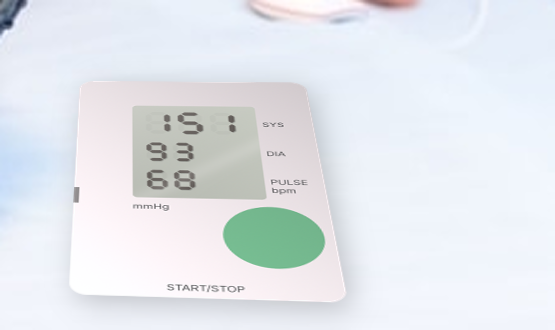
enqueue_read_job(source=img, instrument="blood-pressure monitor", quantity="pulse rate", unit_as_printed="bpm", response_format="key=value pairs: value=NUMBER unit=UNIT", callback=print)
value=68 unit=bpm
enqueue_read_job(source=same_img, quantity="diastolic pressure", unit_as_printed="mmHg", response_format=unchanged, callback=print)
value=93 unit=mmHg
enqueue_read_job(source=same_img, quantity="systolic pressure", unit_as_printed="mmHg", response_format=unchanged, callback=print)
value=151 unit=mmHg
